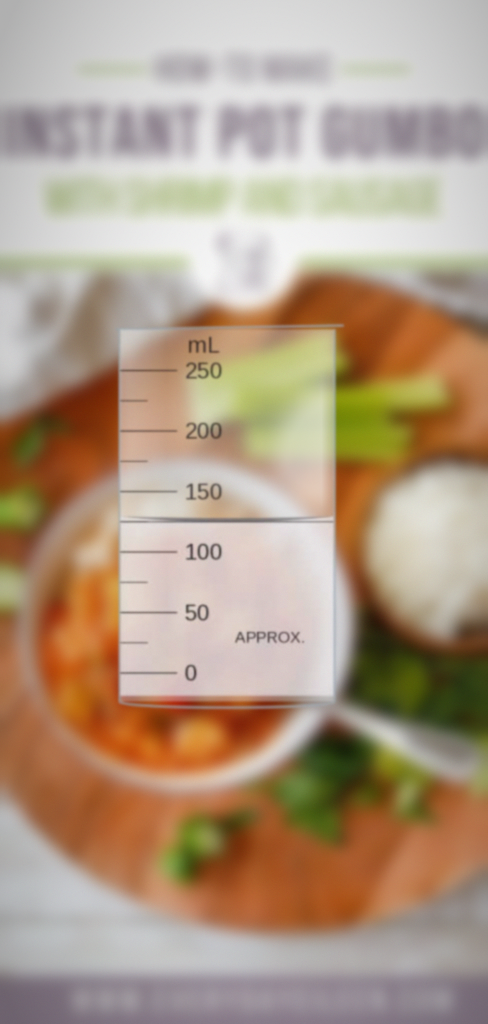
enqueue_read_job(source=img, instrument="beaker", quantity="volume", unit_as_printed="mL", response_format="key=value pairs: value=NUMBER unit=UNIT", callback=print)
value=125 unit=mL
